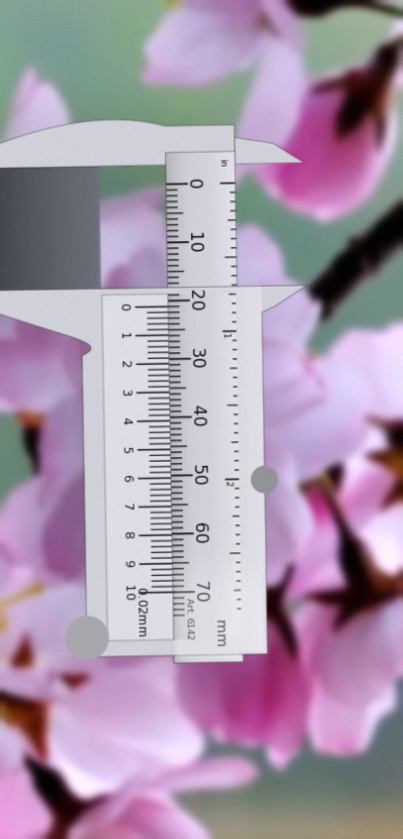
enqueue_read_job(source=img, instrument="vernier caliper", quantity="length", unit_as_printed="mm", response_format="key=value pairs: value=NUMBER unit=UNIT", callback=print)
value=21.0 unit=mm
